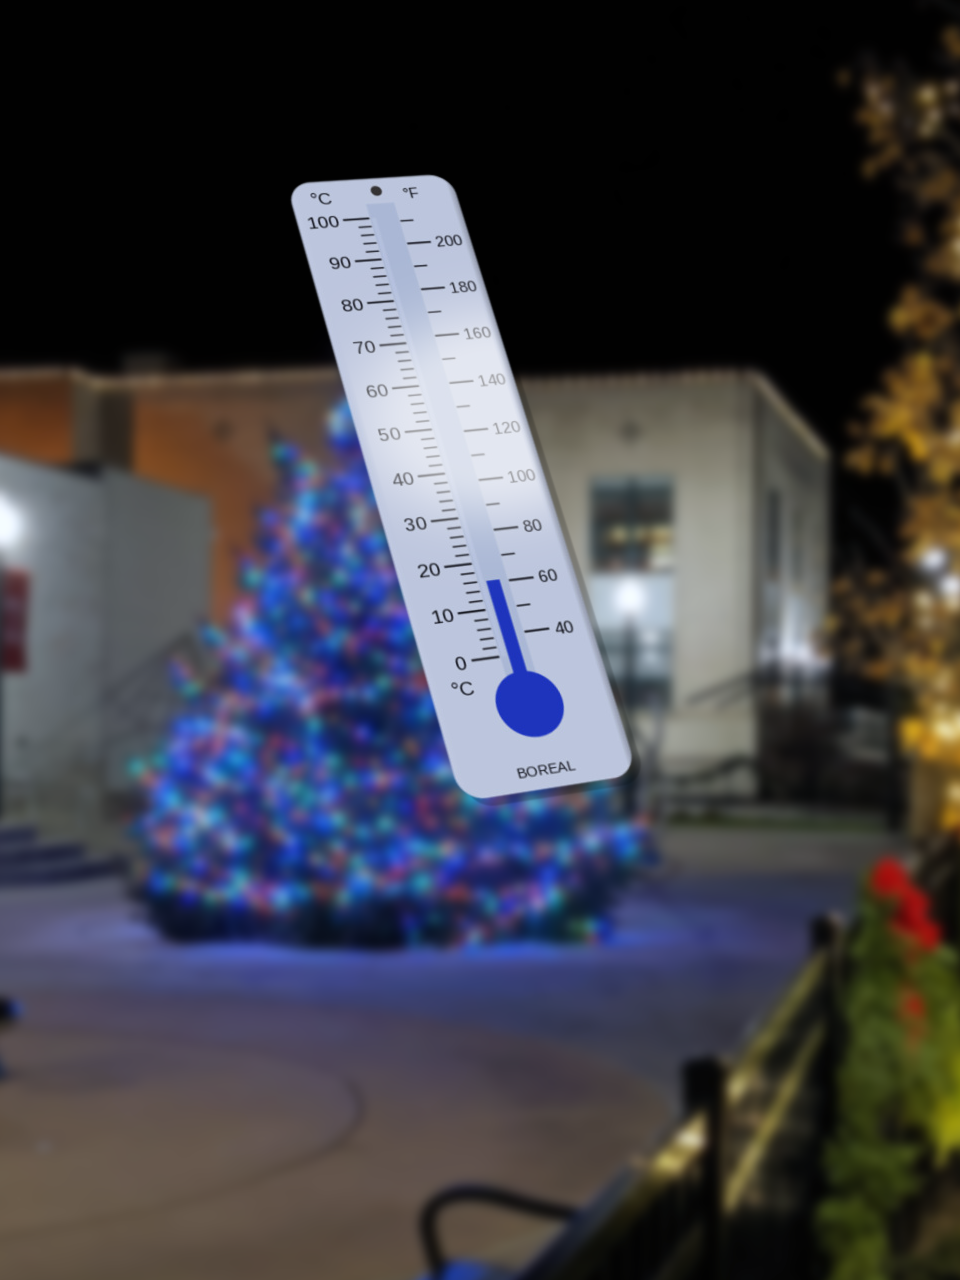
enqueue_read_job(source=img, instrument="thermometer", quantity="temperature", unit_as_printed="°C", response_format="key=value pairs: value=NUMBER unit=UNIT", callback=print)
value=16 unit=°C
